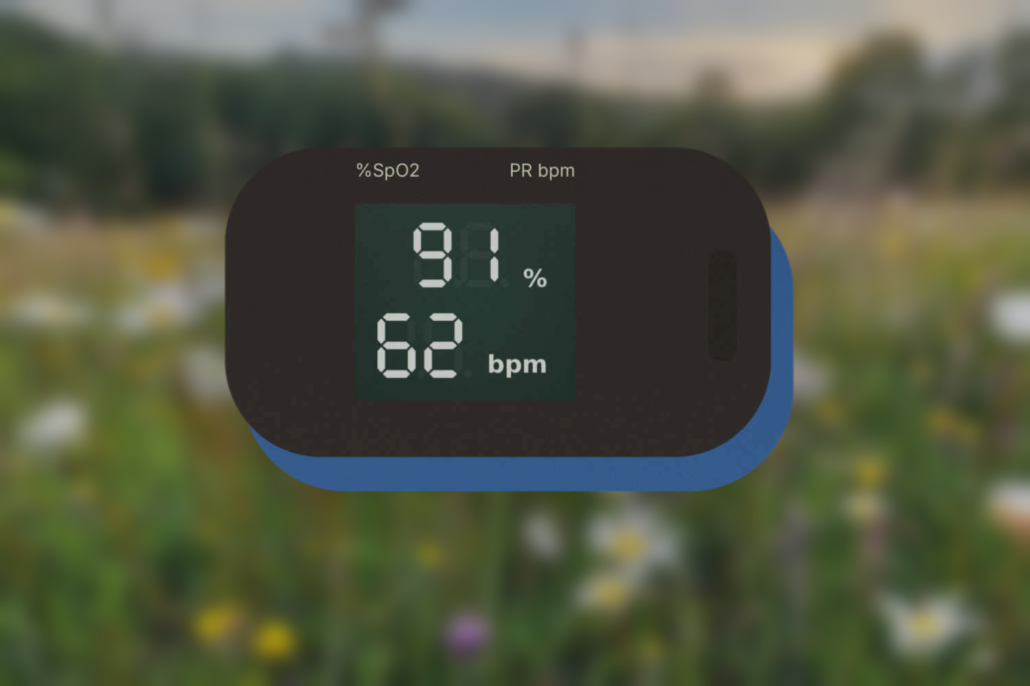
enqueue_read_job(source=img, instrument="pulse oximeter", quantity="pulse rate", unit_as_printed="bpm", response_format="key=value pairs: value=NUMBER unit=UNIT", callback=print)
value=62 unit=bpm
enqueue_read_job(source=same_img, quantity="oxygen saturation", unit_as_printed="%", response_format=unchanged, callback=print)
value=91 unit=%
